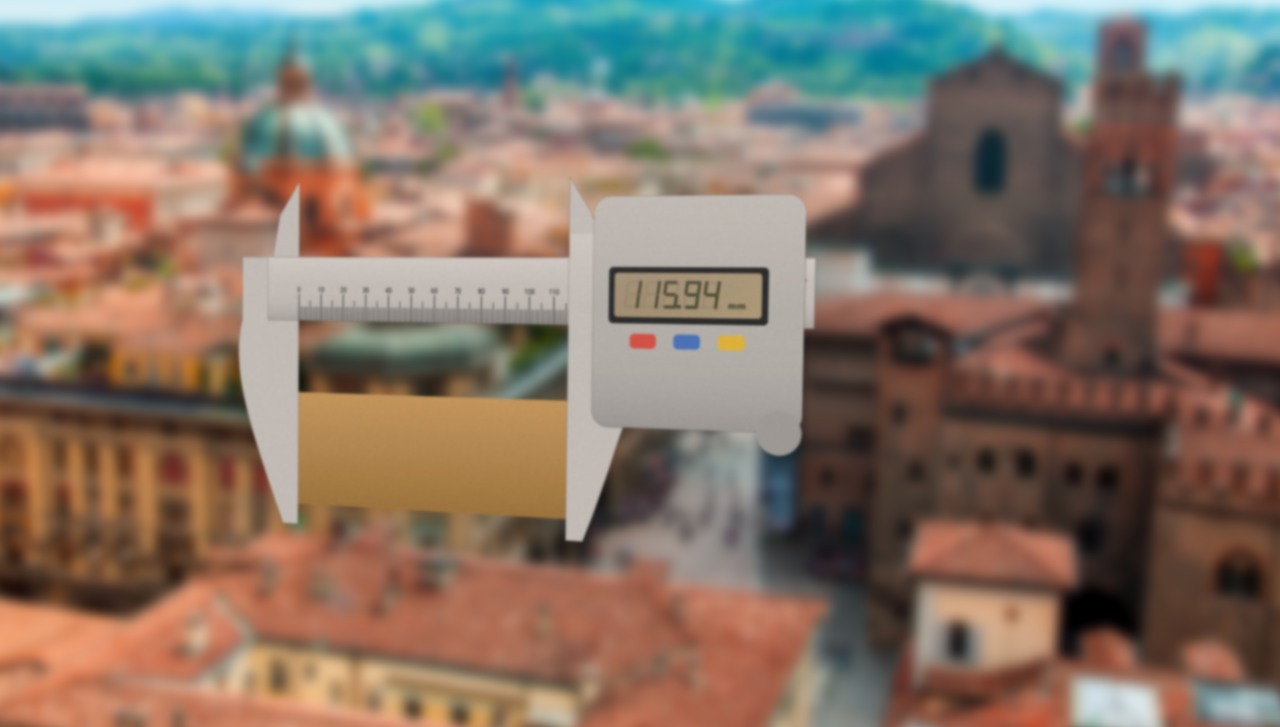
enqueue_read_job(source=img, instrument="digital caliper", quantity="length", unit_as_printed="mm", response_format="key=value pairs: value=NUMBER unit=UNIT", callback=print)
value=115.94 unit=mm
